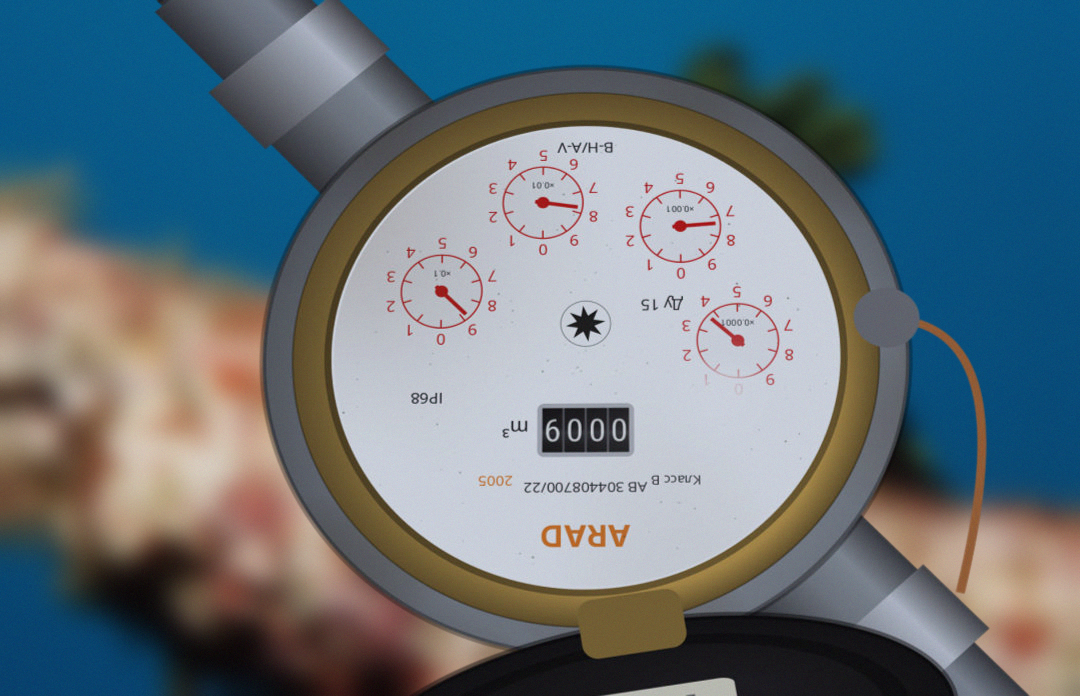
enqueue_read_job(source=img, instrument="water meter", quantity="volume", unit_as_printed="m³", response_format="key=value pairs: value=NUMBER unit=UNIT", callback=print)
value=9.8773 unit=m³
